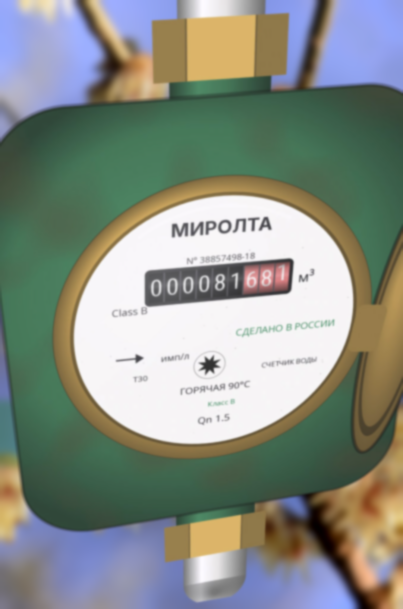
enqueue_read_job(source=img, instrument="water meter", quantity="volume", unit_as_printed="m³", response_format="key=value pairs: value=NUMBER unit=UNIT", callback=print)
value=81.681 unit=m³
